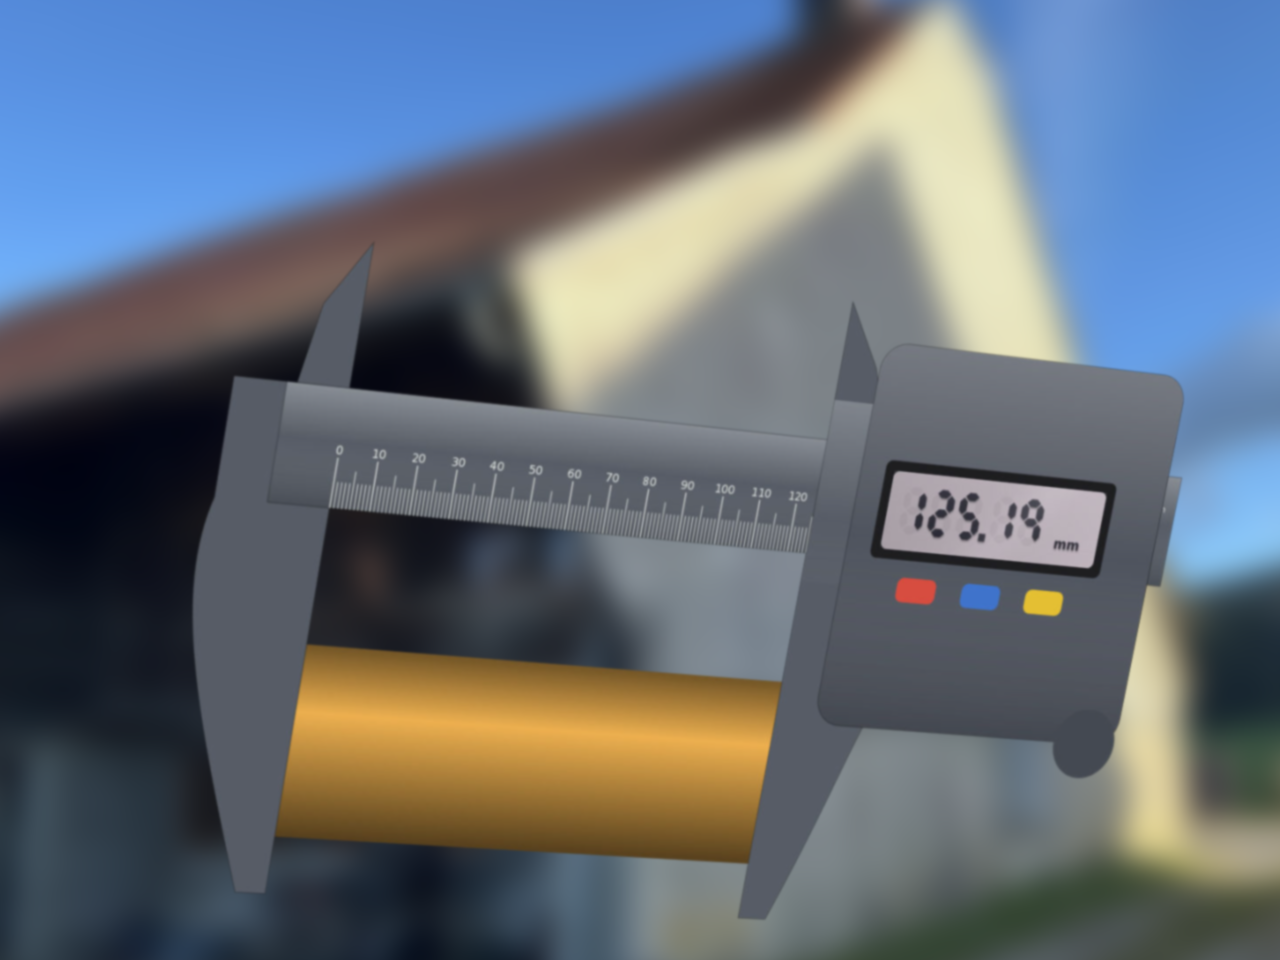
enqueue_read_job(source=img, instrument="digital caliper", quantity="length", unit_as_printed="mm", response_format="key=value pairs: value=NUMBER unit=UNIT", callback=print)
value=125.19 unit=mm
